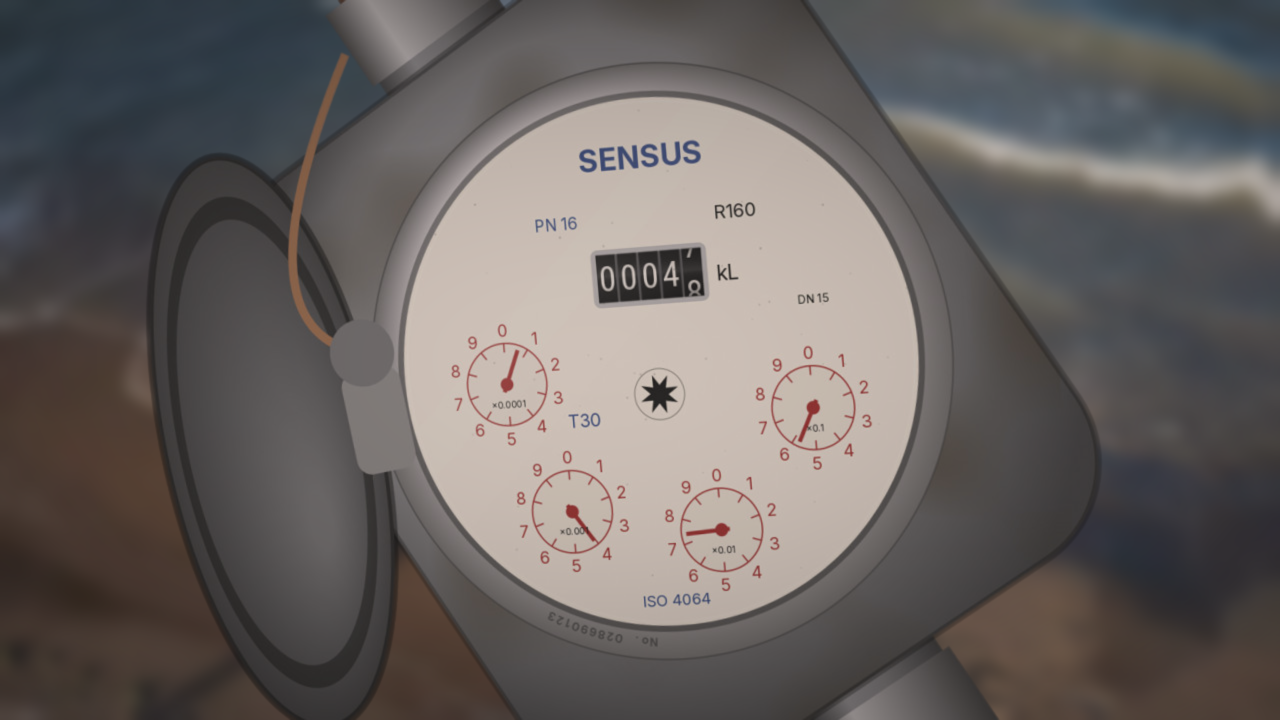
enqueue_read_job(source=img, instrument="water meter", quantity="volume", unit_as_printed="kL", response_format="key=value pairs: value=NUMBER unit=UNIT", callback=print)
value=47.5740 unit=kL
